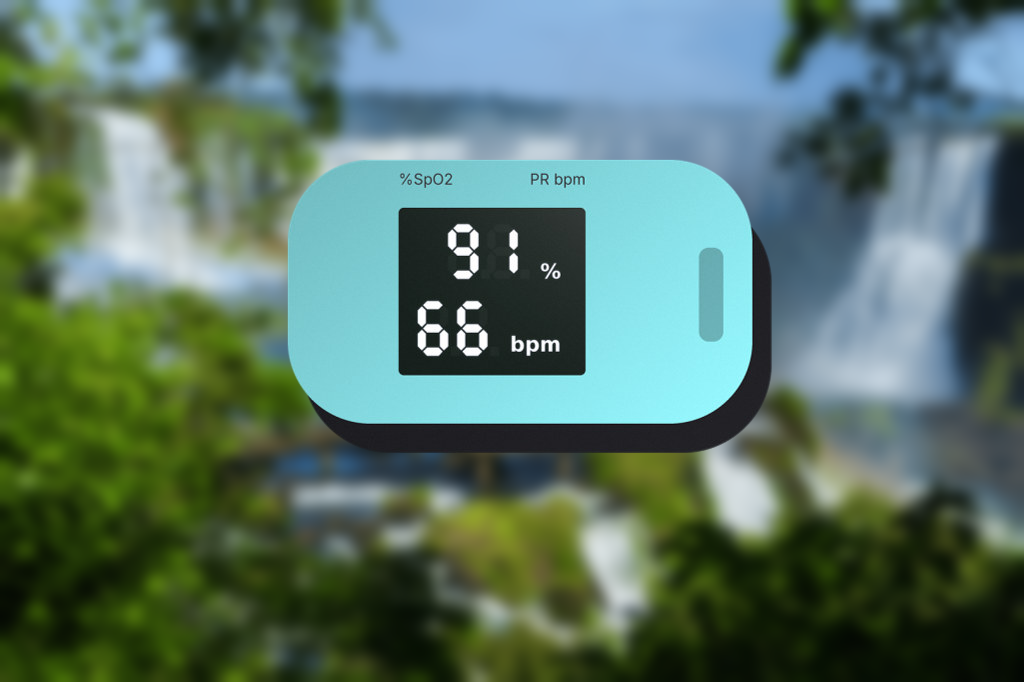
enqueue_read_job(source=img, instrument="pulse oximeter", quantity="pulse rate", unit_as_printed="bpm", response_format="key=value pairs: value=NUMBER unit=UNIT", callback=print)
value=66 unit=bpm
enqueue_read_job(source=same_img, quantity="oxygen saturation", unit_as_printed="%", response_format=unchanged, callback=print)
value=91 unit=%
